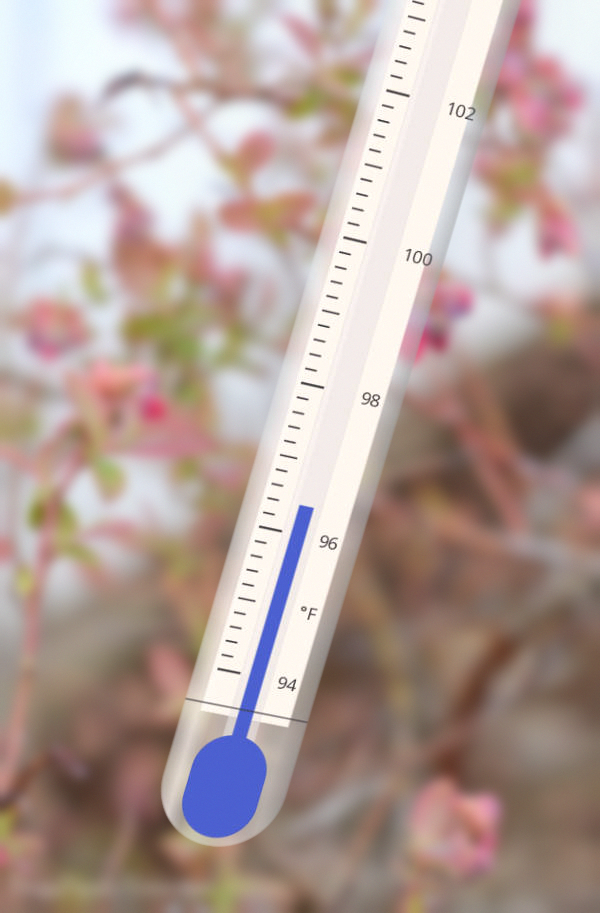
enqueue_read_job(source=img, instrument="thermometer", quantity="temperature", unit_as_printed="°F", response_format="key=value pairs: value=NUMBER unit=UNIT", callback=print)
value=96.4 unit=°F
